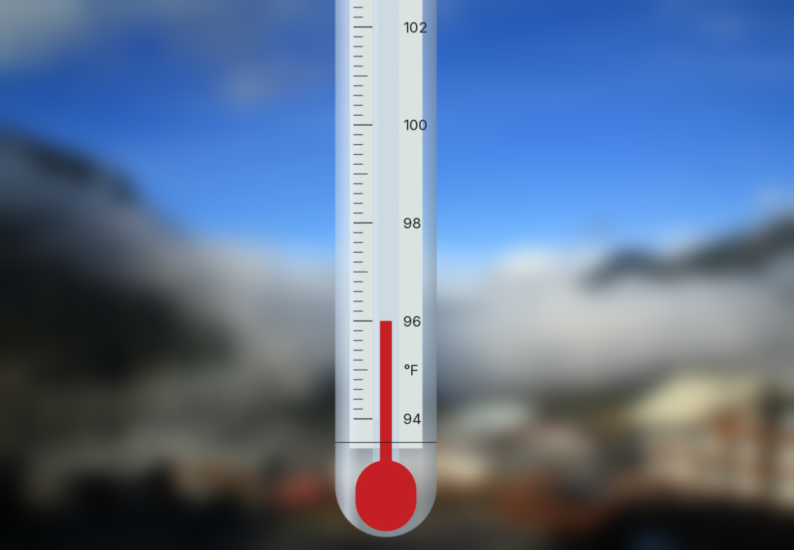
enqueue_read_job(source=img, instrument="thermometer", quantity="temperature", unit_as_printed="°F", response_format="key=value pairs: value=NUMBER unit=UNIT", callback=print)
value=96 unit=°F
